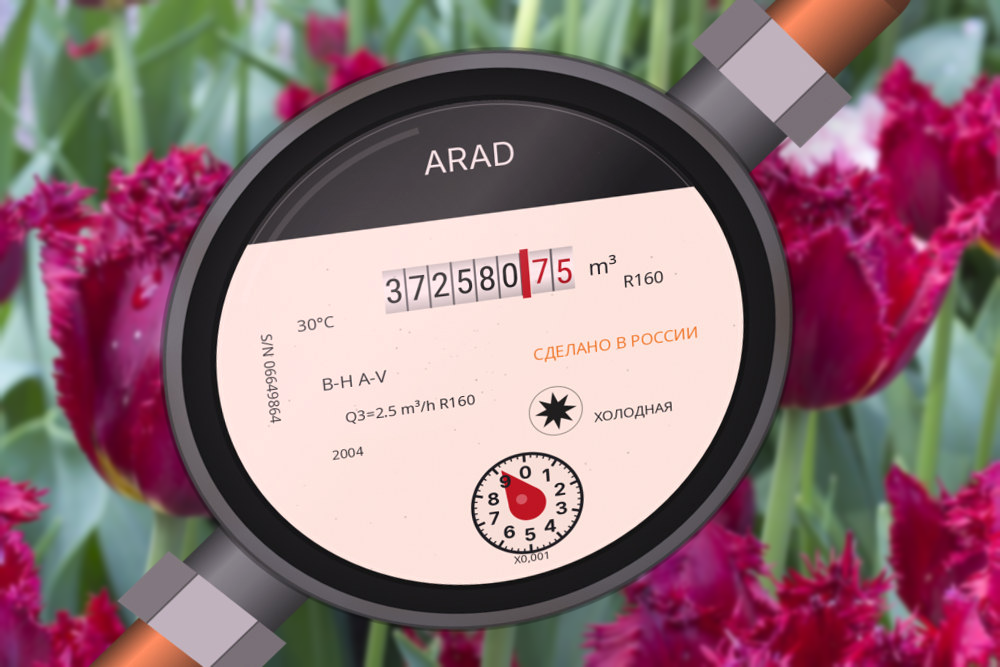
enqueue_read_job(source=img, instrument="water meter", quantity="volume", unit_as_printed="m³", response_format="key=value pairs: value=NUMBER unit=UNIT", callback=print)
value=372580.749 unit=m³
